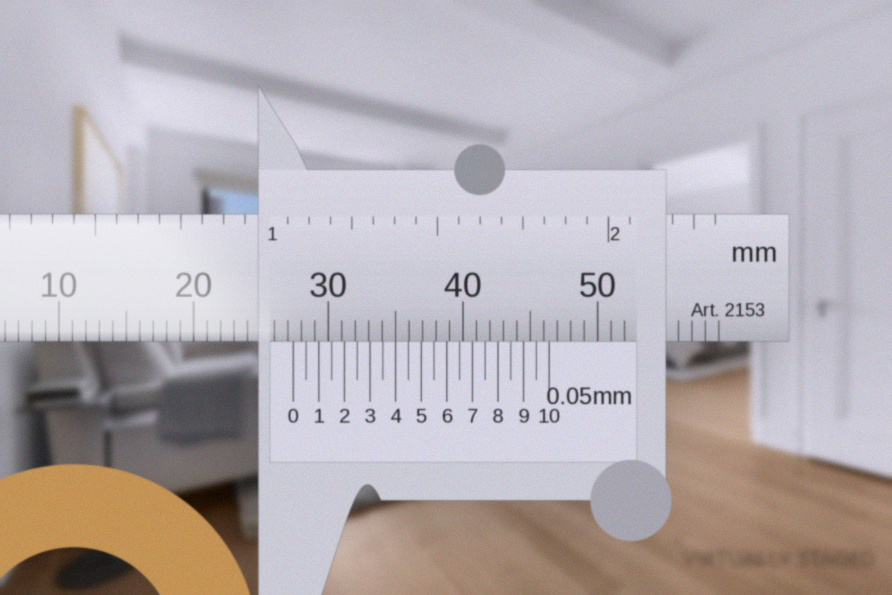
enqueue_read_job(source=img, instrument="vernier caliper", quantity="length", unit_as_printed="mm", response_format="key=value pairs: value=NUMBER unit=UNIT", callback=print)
value=27.4 unit=mm
